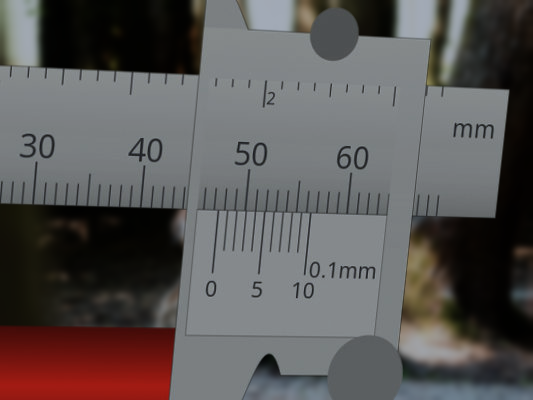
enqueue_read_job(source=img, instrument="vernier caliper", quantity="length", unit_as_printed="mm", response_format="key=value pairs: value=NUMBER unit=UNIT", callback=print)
value=47.4 unit=mm
